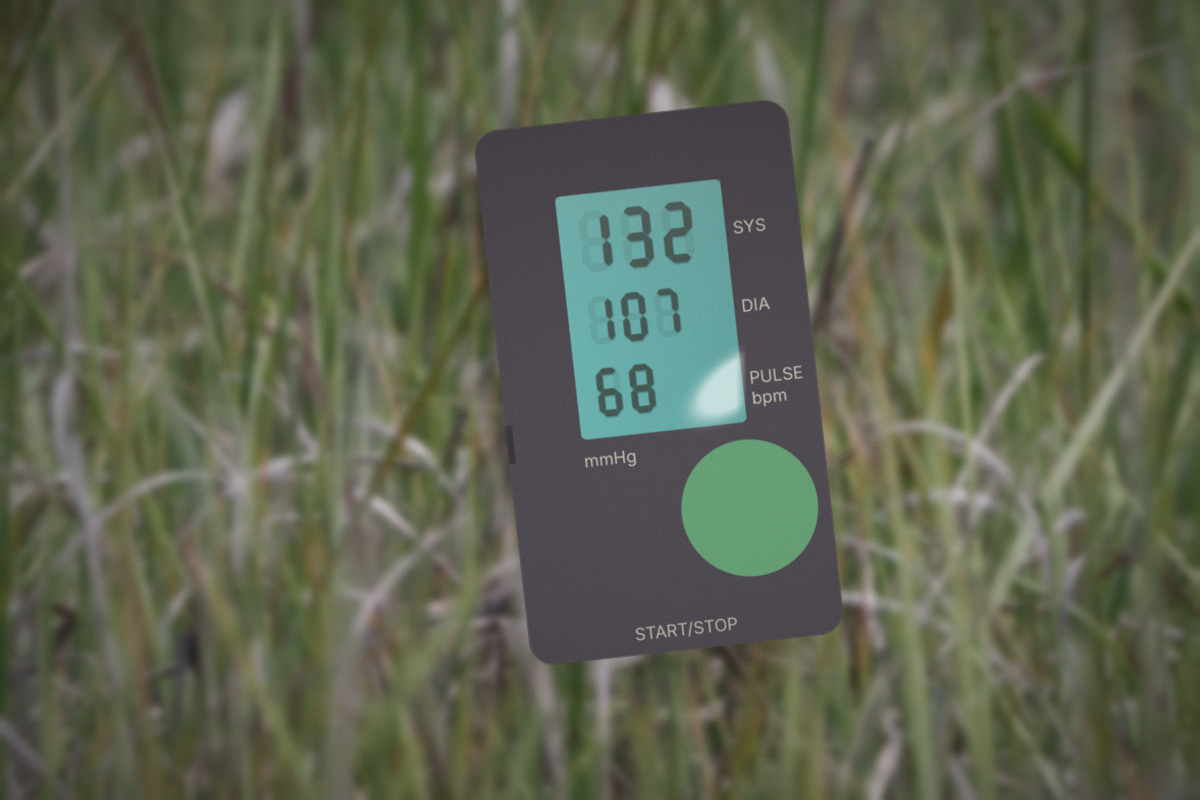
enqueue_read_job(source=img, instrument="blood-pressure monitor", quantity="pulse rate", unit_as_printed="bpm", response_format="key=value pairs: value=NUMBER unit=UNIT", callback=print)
value=68 unit=bpm
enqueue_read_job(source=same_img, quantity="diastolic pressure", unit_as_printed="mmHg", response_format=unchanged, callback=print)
value=107 unit=mmHg
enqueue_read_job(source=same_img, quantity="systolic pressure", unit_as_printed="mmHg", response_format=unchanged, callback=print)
value=132 unit=mmHg
